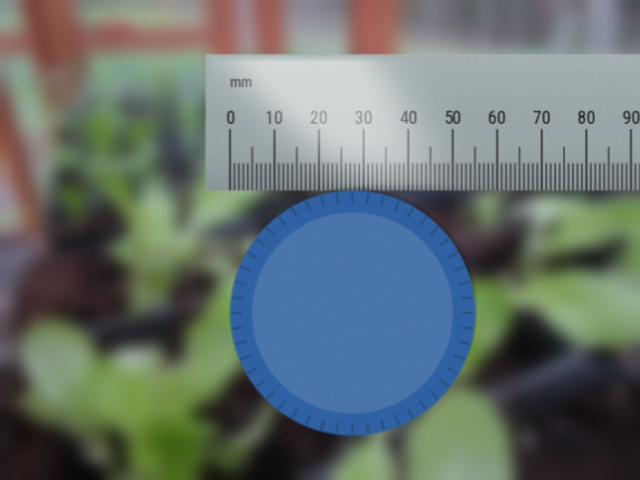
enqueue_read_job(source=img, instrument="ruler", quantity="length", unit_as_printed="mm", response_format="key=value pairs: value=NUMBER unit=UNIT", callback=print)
value=55 unit=mm
